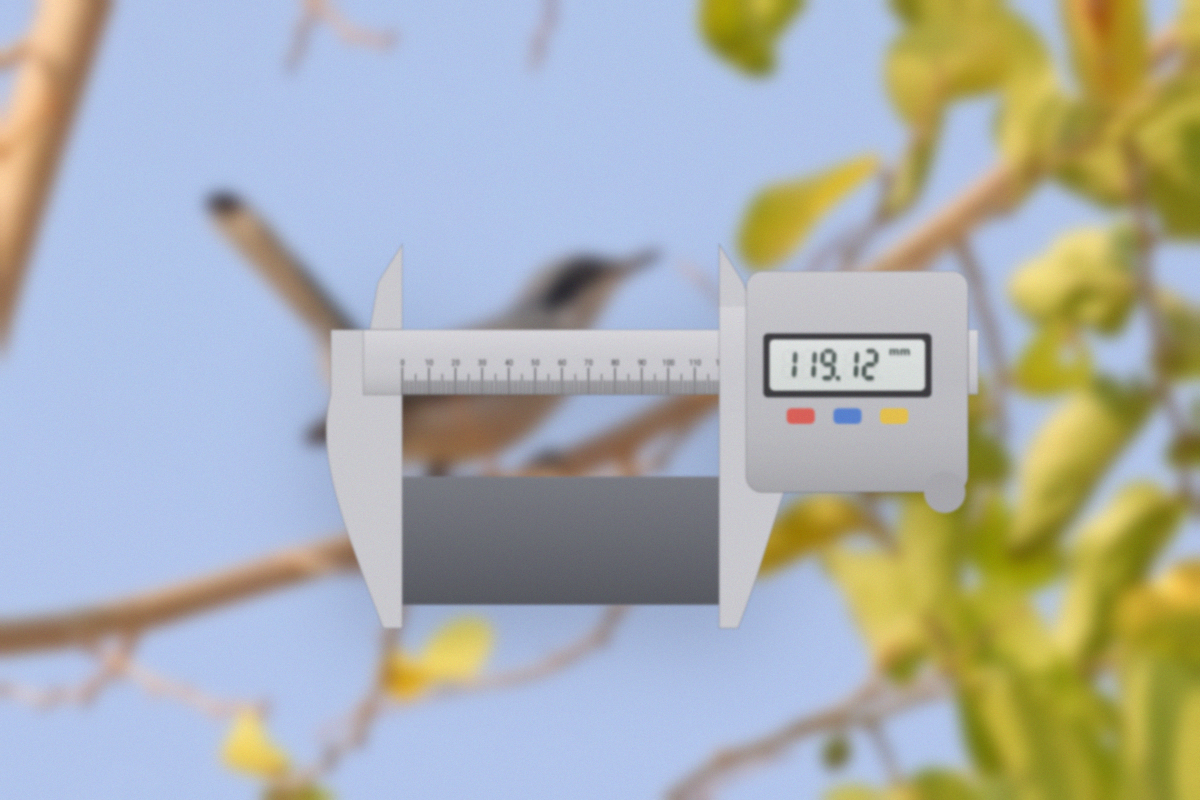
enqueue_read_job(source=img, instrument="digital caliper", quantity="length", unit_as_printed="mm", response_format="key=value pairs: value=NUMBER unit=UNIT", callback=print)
value=119.12 unit=mm
